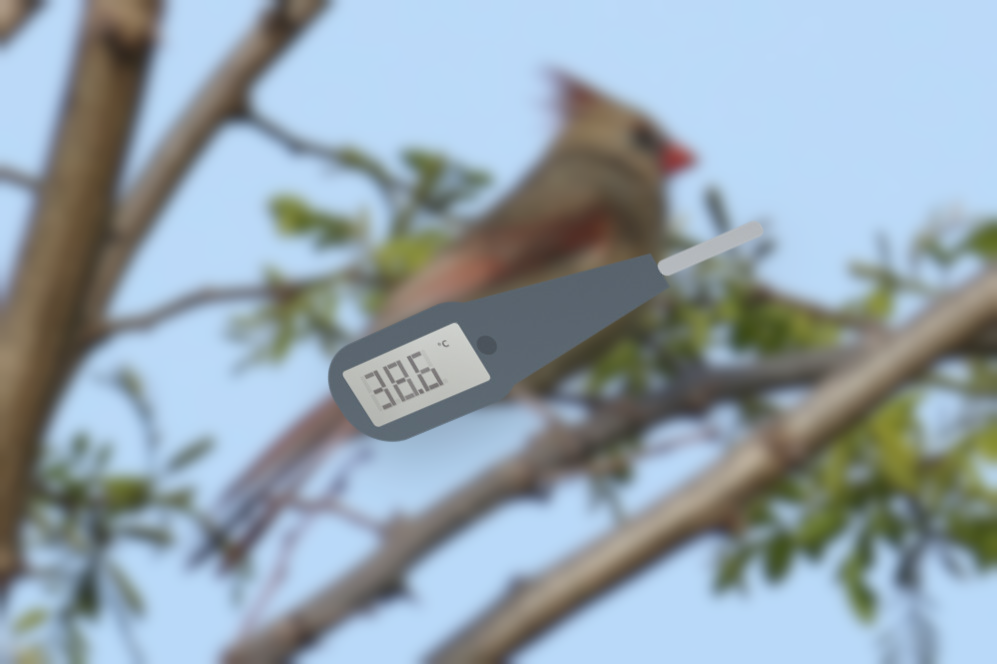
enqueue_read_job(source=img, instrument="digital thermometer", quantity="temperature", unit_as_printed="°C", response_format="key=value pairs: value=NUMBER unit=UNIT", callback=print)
value=38.6 unit=°C
